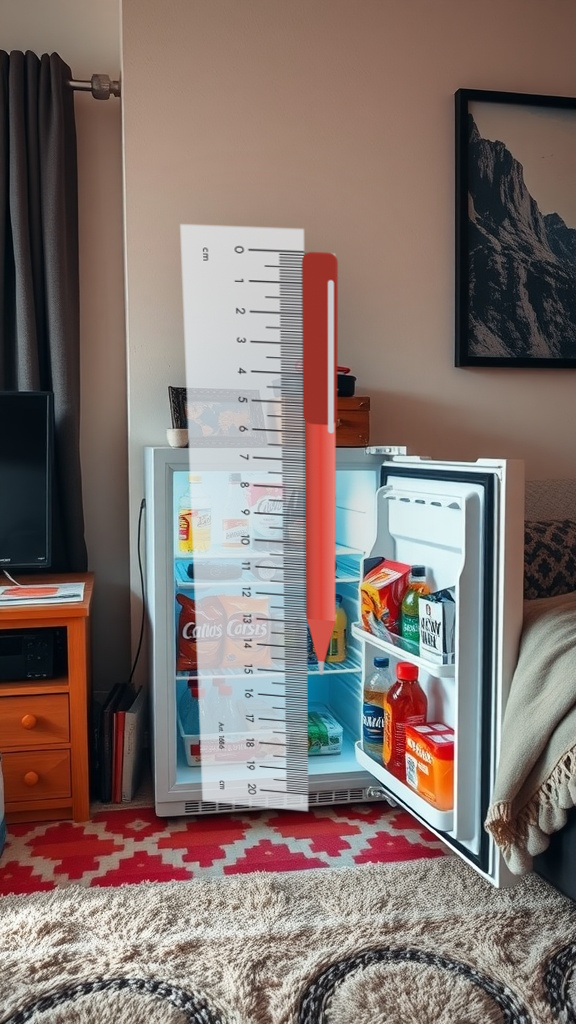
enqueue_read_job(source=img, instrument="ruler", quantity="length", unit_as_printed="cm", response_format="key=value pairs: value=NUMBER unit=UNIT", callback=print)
value=15 unit=cm
